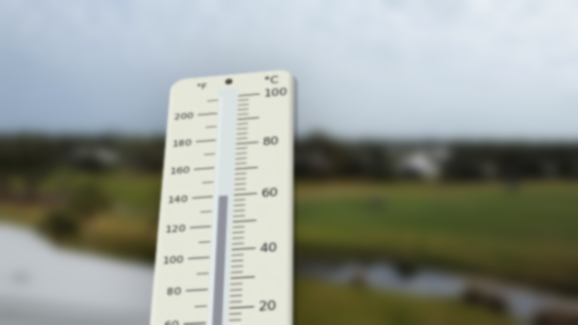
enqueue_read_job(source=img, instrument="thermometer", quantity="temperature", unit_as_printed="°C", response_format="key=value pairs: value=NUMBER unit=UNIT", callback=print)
value=60 unit=°C
